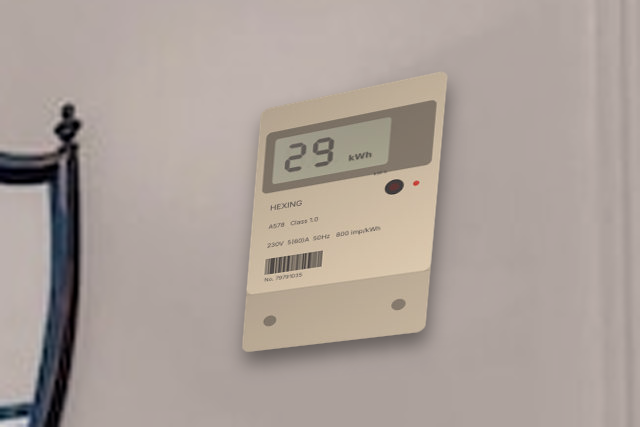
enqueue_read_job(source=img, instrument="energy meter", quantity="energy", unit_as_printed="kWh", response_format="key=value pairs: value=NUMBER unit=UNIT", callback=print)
value=29 unit=kWh
